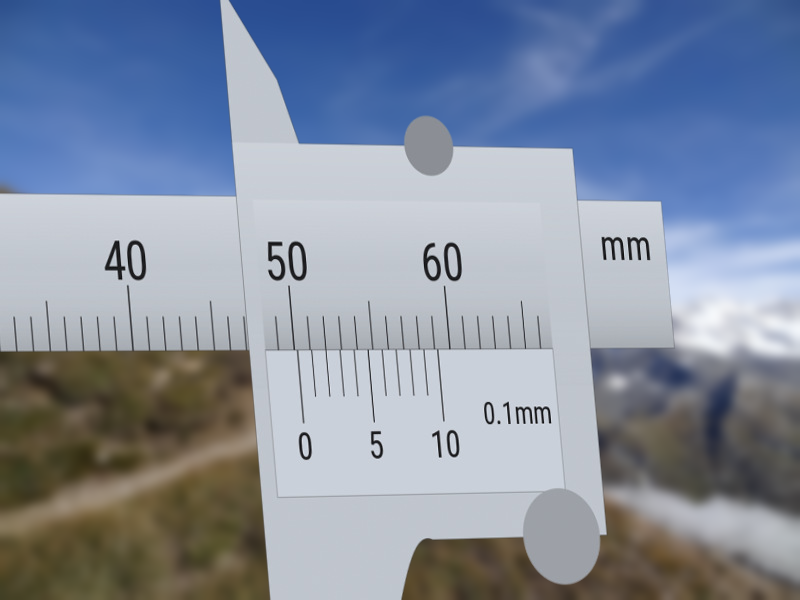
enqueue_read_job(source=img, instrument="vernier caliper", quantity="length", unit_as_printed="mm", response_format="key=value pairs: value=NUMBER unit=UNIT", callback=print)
value=50.2 unit=mm
